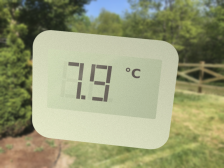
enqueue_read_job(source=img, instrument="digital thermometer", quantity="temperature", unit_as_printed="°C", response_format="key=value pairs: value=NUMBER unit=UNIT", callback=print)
value=7.9 unit=°C
